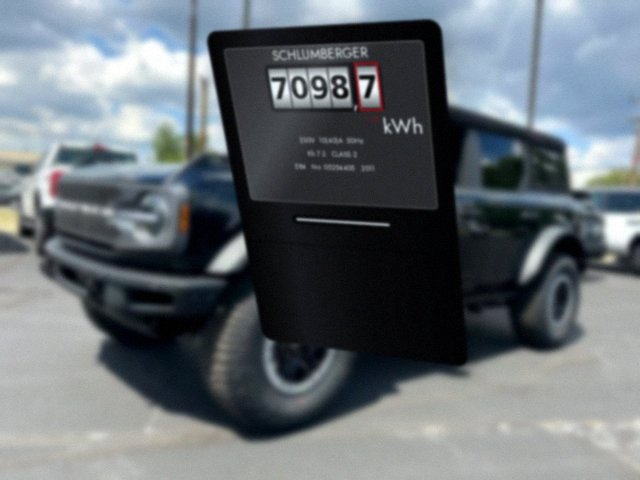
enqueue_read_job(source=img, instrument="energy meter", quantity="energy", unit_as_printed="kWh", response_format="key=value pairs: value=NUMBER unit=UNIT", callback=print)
value=7098.7 unit=kWh
